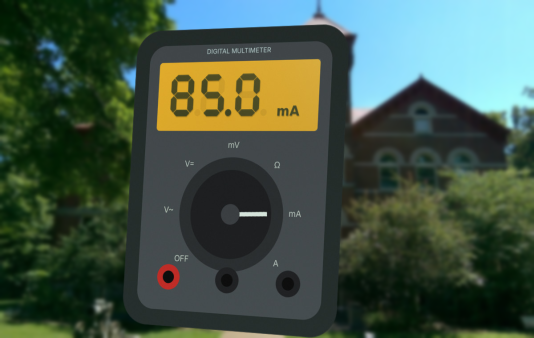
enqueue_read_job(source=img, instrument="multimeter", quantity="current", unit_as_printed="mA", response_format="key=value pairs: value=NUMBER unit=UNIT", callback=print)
value=85.0 unit=mA
